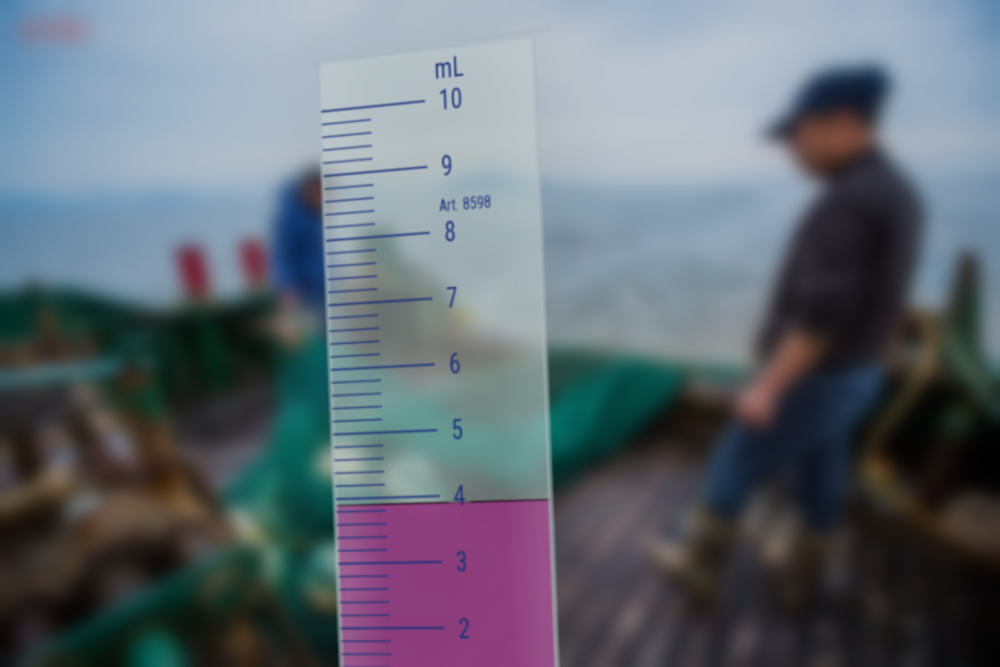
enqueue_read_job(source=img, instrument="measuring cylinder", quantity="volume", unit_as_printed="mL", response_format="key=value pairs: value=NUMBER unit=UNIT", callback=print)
value=3.9 unit=mL
